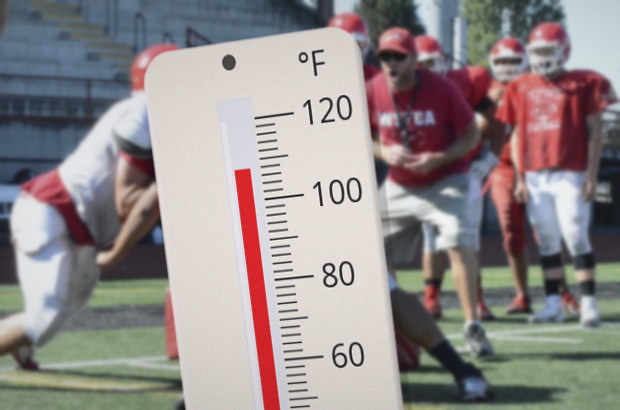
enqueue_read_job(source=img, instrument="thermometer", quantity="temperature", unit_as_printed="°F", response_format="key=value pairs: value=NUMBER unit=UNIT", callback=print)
value=108 unit=°F
